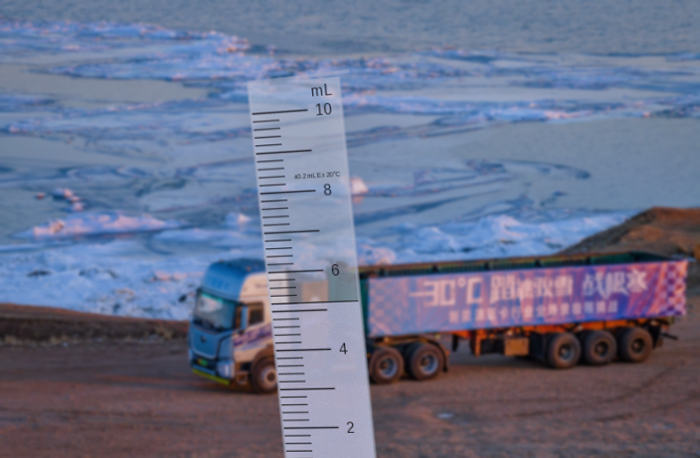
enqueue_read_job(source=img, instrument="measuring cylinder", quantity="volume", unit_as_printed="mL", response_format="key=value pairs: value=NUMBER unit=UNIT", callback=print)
value=5.2 unit=mL
